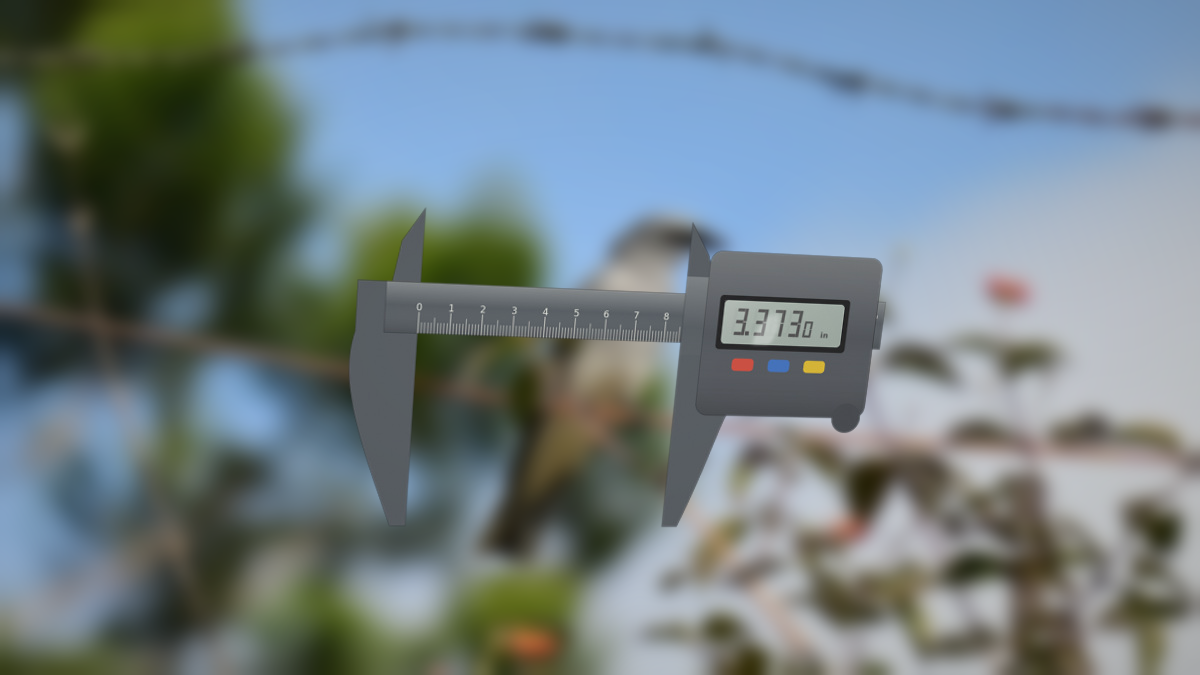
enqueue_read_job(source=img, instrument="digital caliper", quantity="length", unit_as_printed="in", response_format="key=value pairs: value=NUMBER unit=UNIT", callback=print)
value=3.3730 unit=in
